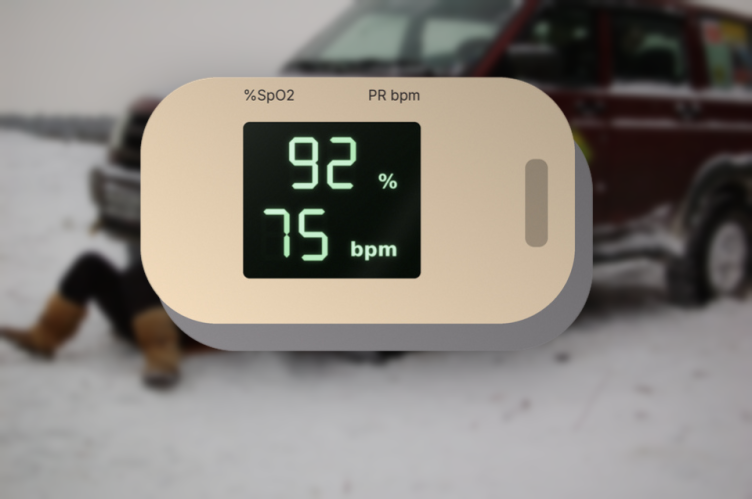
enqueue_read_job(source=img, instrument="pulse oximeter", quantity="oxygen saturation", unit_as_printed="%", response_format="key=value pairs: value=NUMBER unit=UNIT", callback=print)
value=92 unit=%
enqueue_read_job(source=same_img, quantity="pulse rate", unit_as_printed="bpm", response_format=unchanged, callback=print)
value=75 unit=bpm
